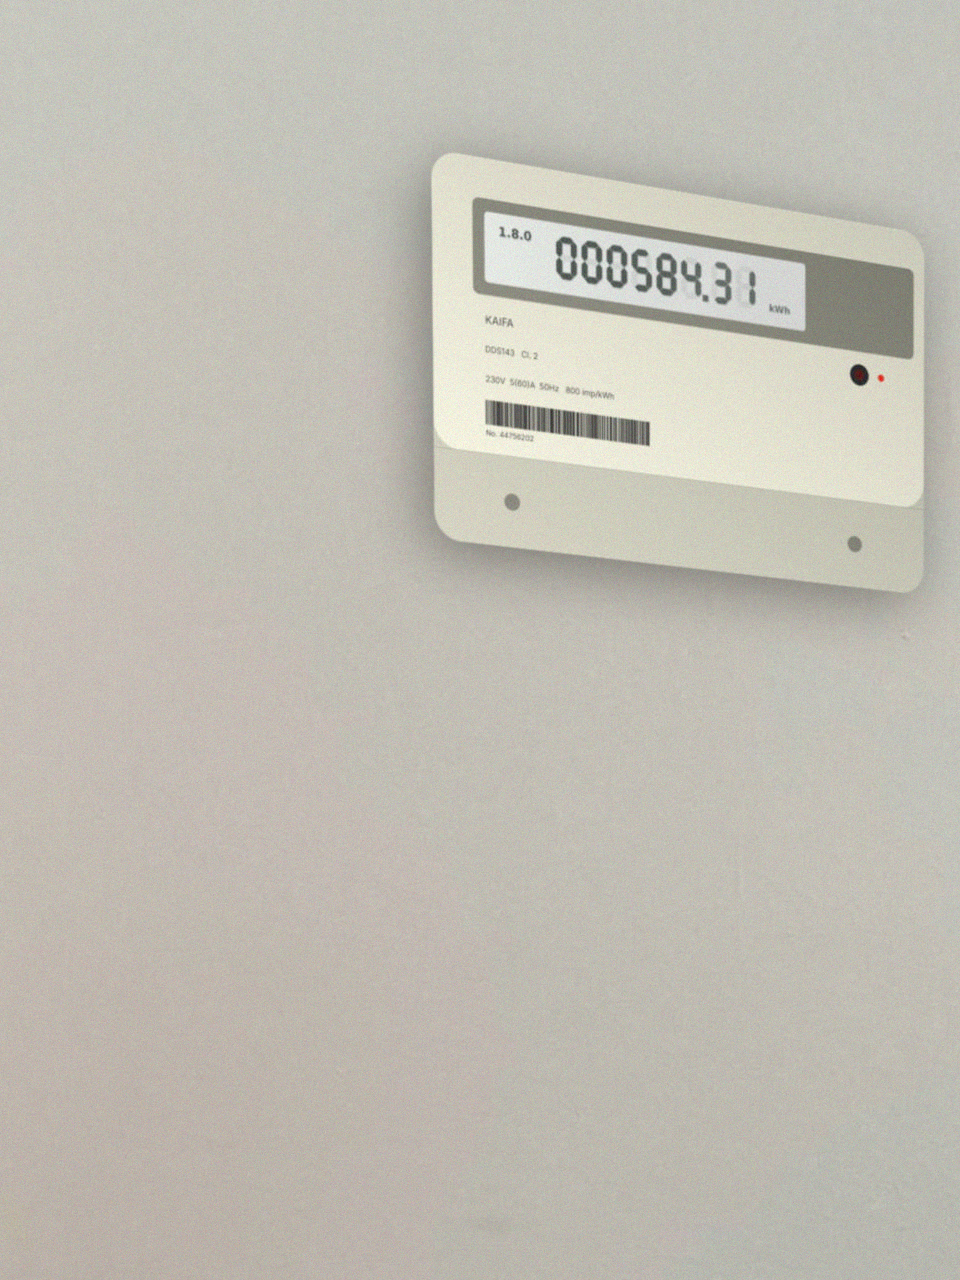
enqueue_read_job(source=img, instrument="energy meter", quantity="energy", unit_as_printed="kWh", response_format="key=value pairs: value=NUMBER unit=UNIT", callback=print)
value=584.31 unit=kWh
